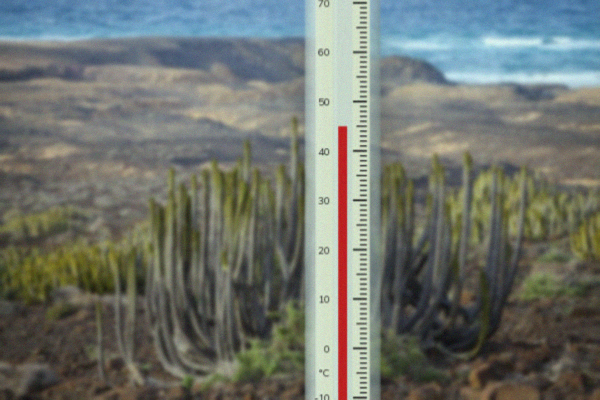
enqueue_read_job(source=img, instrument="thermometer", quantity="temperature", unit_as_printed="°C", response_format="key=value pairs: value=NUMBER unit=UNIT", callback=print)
value=45 unit=°C
